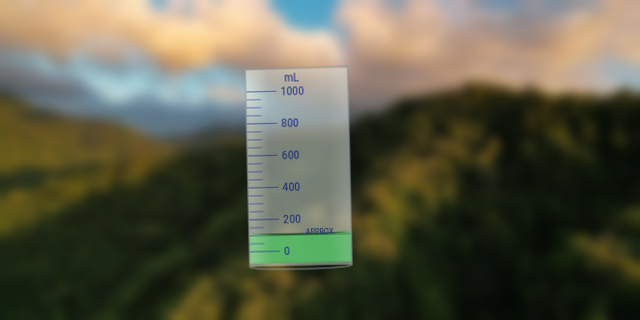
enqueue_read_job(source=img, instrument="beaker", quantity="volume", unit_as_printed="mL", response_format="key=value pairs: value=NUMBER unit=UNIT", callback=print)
value=100 unit=mL
